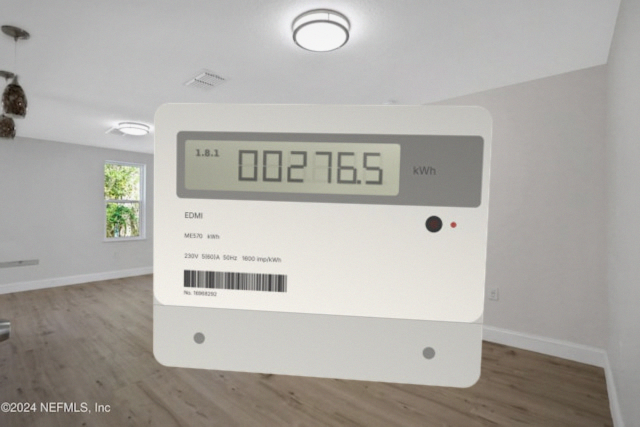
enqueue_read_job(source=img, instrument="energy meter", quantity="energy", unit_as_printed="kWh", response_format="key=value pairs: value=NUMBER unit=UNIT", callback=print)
value=276.5 unit=kWh
